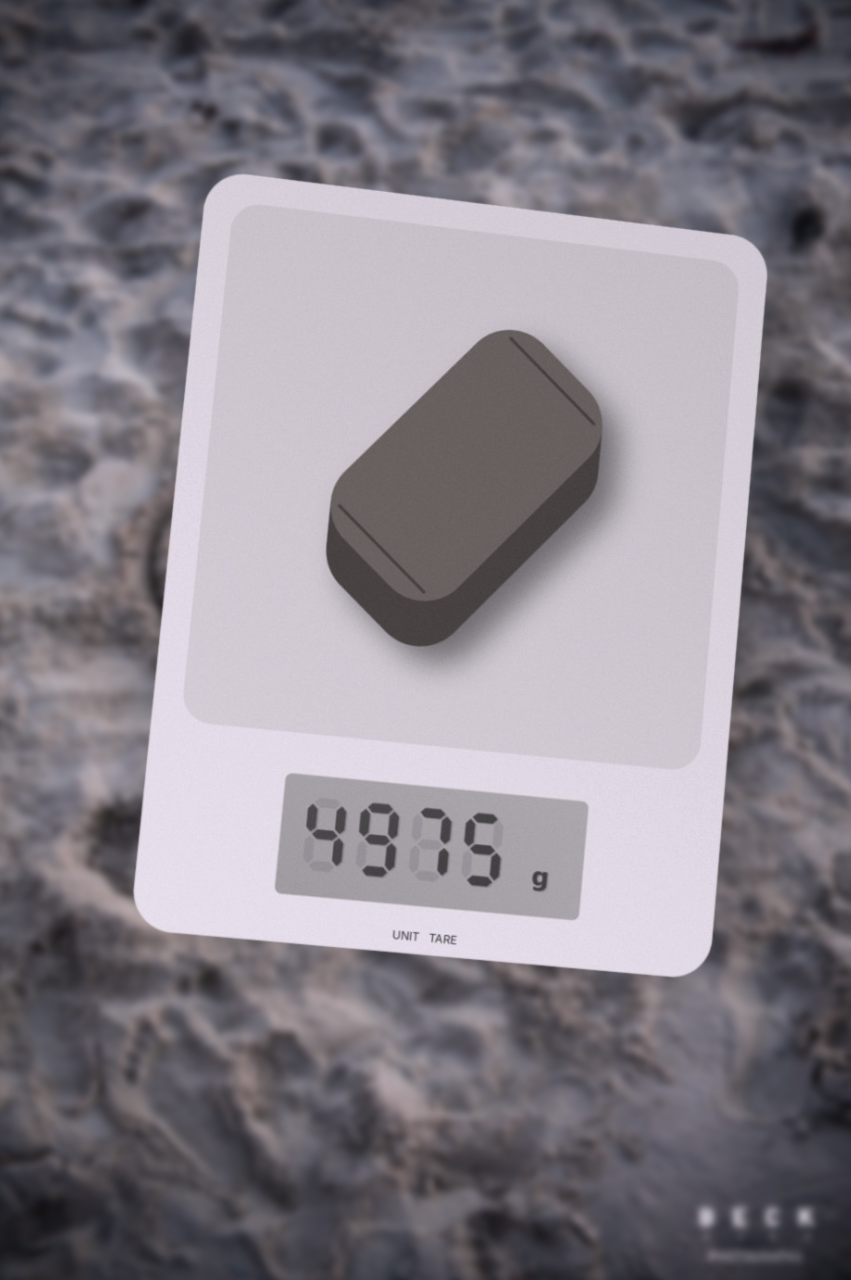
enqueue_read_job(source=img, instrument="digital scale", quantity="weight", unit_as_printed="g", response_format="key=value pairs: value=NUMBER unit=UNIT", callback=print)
value=4975 unit=g
